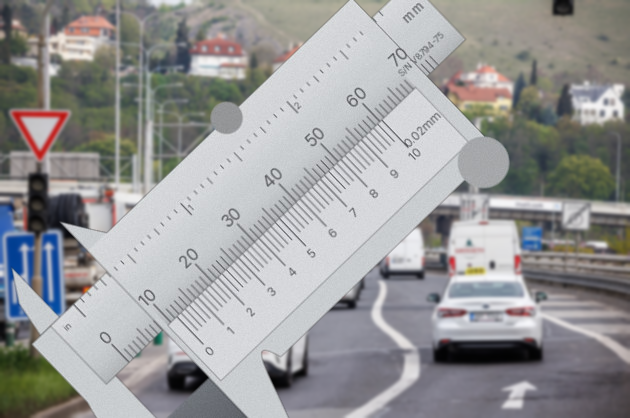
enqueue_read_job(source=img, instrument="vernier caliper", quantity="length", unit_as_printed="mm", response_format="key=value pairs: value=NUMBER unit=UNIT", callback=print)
value=11.4 unit=mm
